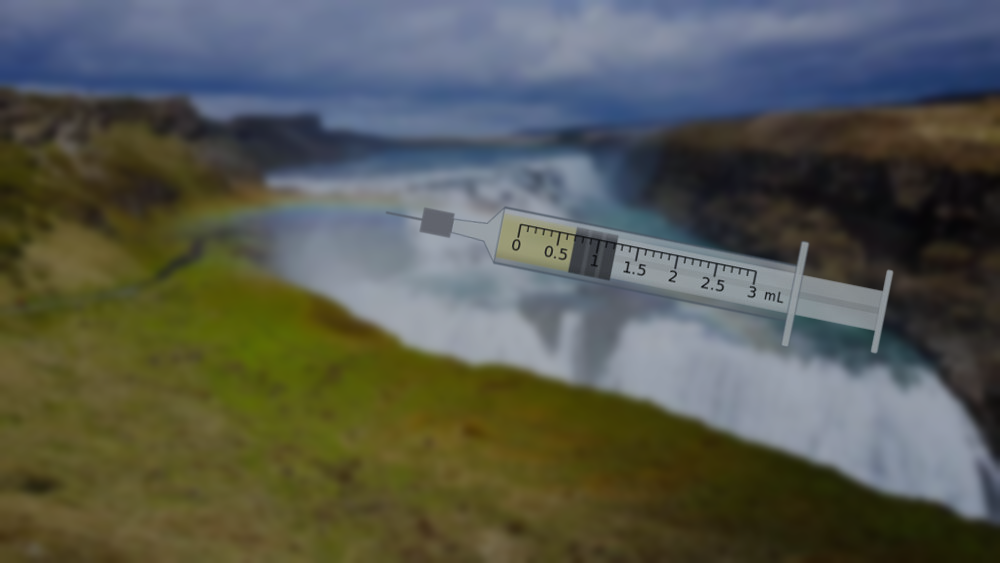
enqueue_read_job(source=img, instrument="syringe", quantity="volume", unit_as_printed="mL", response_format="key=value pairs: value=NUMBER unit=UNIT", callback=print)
value=0.7 unit=mL
